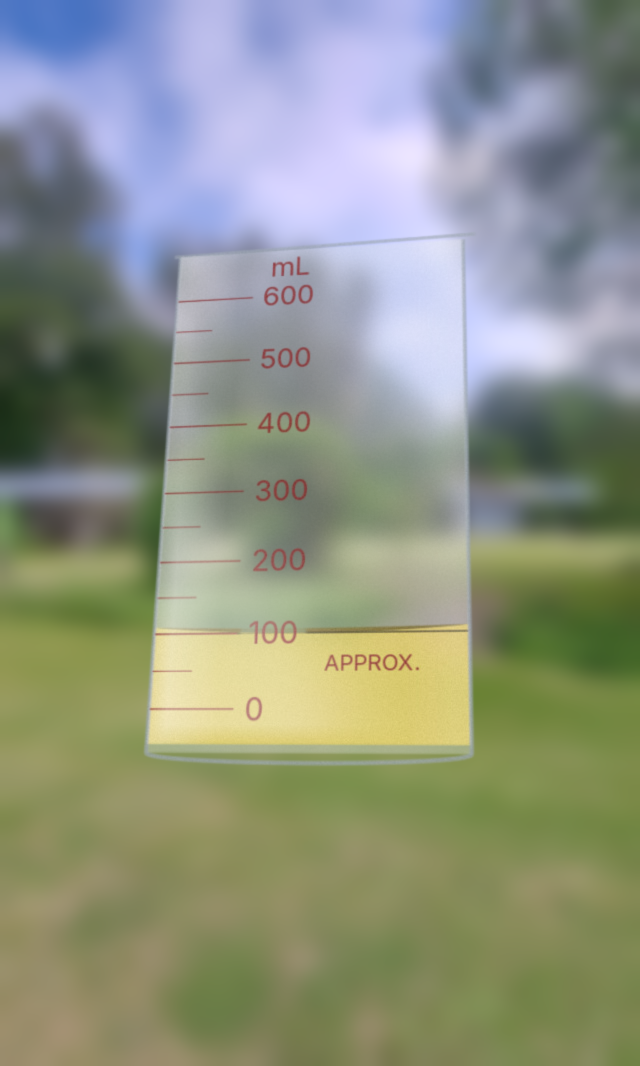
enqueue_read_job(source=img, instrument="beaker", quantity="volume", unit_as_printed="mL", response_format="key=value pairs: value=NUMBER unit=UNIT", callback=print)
value=100 unit=mL
